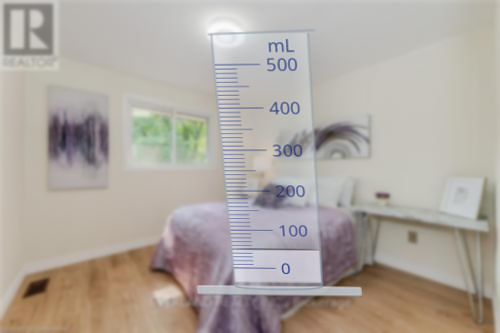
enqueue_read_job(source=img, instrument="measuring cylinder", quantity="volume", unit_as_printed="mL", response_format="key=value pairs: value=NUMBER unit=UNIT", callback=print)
value=50 unit=mL
